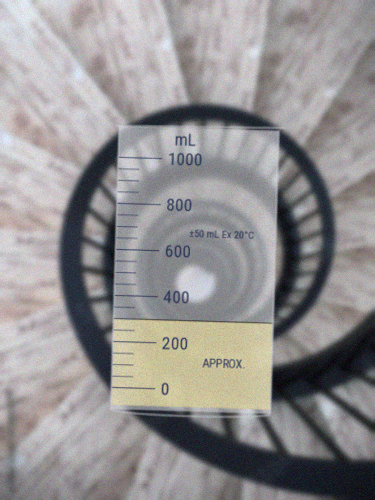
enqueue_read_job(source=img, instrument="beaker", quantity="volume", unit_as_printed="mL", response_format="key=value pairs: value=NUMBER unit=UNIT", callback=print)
value=300 unit=mL
